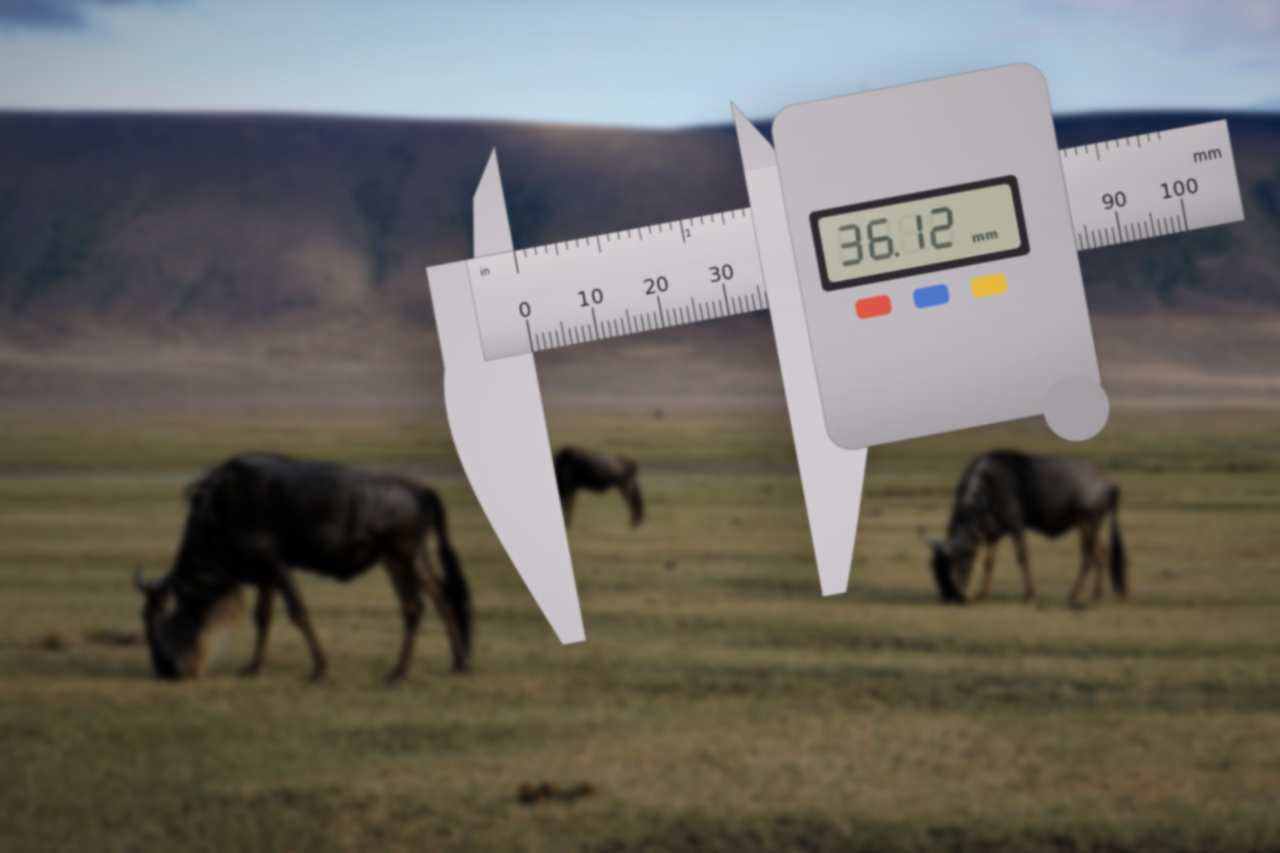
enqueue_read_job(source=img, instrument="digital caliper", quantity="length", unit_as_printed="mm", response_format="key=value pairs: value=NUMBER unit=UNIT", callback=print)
value=36.12 unit=mm
